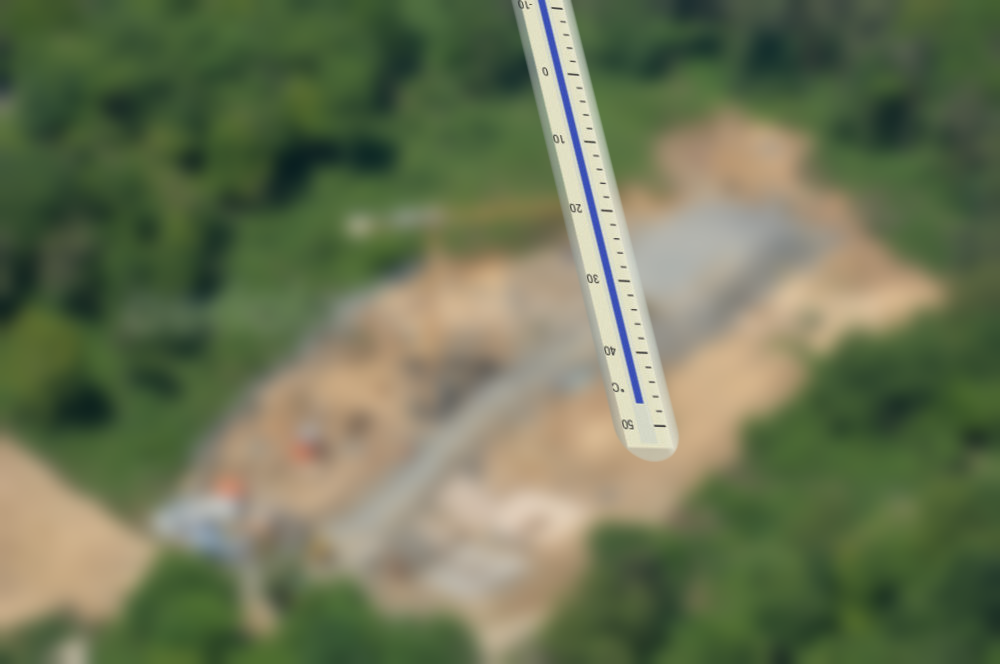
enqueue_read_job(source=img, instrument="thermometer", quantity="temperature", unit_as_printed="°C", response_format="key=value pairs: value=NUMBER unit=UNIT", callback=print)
value=47 unit=°C
